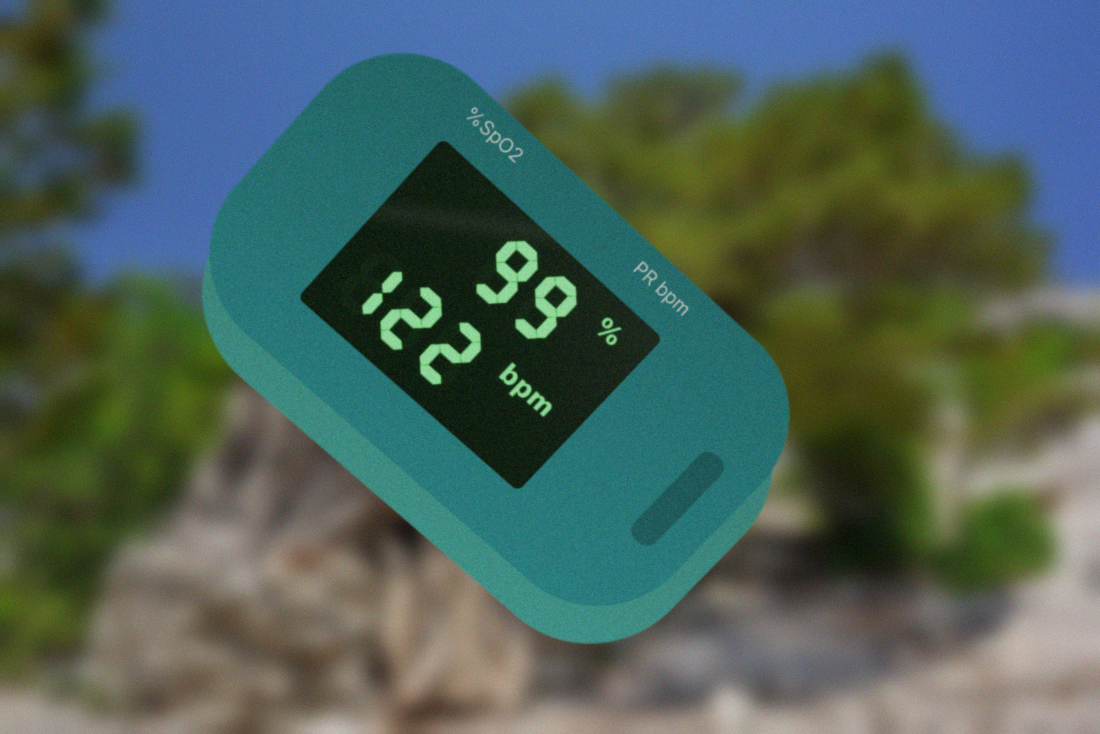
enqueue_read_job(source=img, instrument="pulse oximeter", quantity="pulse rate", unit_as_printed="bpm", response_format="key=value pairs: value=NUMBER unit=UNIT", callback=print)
value=122 unit=bpm
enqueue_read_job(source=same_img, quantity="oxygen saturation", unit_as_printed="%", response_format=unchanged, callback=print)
value=99 unit=%
